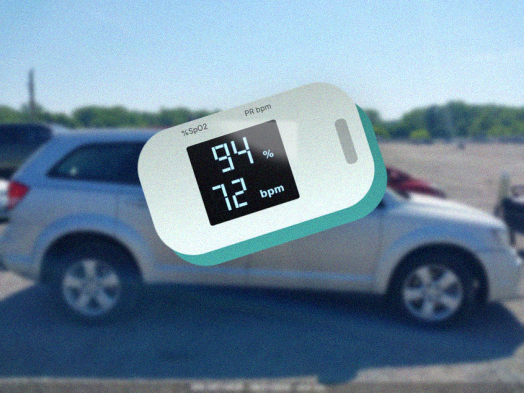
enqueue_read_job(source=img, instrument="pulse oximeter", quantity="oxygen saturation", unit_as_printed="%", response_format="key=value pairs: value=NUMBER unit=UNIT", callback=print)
value=94 unit=%
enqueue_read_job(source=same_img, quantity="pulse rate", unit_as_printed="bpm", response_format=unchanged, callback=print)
value=72 unit=bpm
